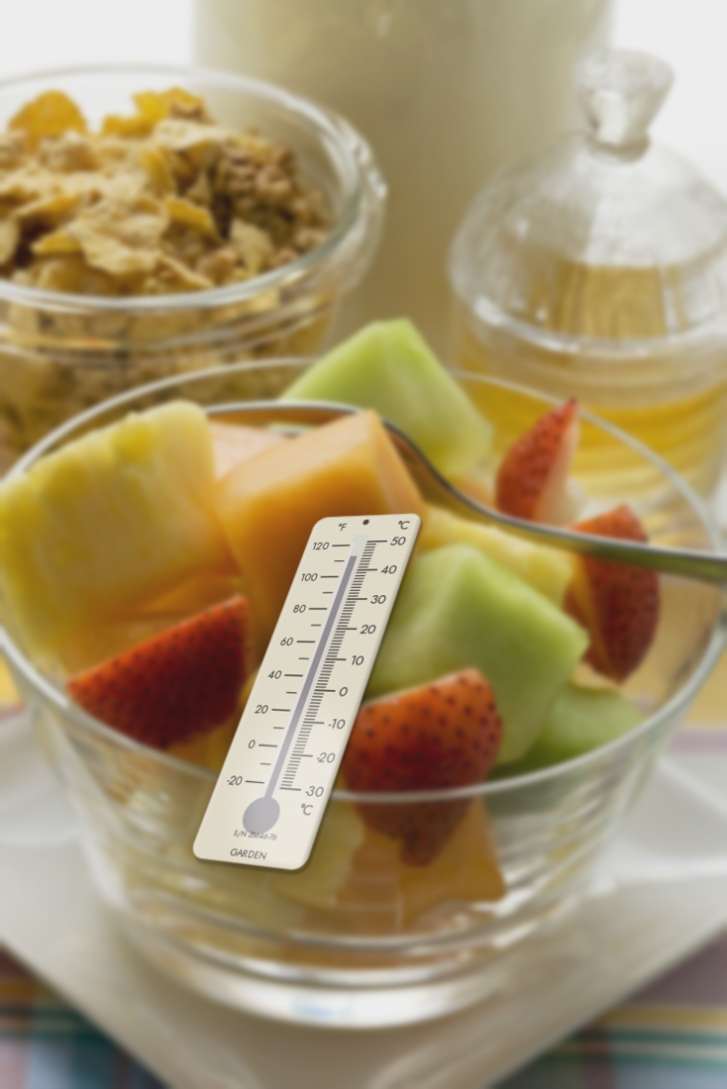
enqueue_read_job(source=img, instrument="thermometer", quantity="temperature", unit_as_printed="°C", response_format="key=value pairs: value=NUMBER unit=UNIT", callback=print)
value=45 unit=°C
